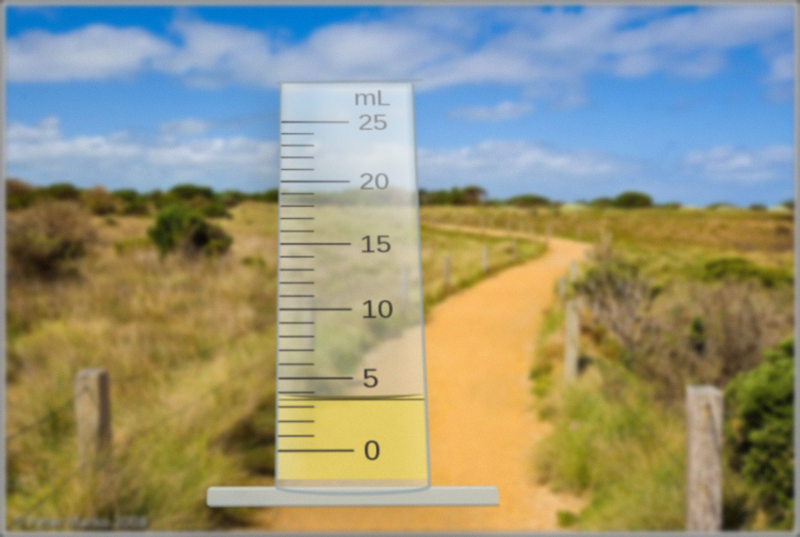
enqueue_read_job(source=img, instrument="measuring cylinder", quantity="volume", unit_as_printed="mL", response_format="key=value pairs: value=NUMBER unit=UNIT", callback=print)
value=3.5 unit=mL
